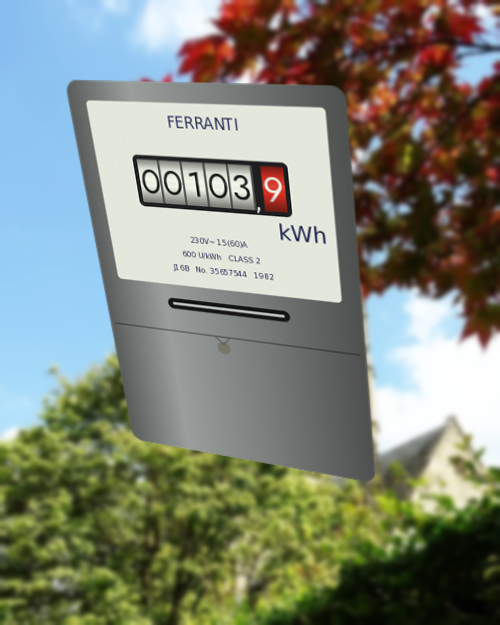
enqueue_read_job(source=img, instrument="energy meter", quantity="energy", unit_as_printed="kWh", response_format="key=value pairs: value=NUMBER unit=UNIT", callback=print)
value=103.9 unit=kWh
